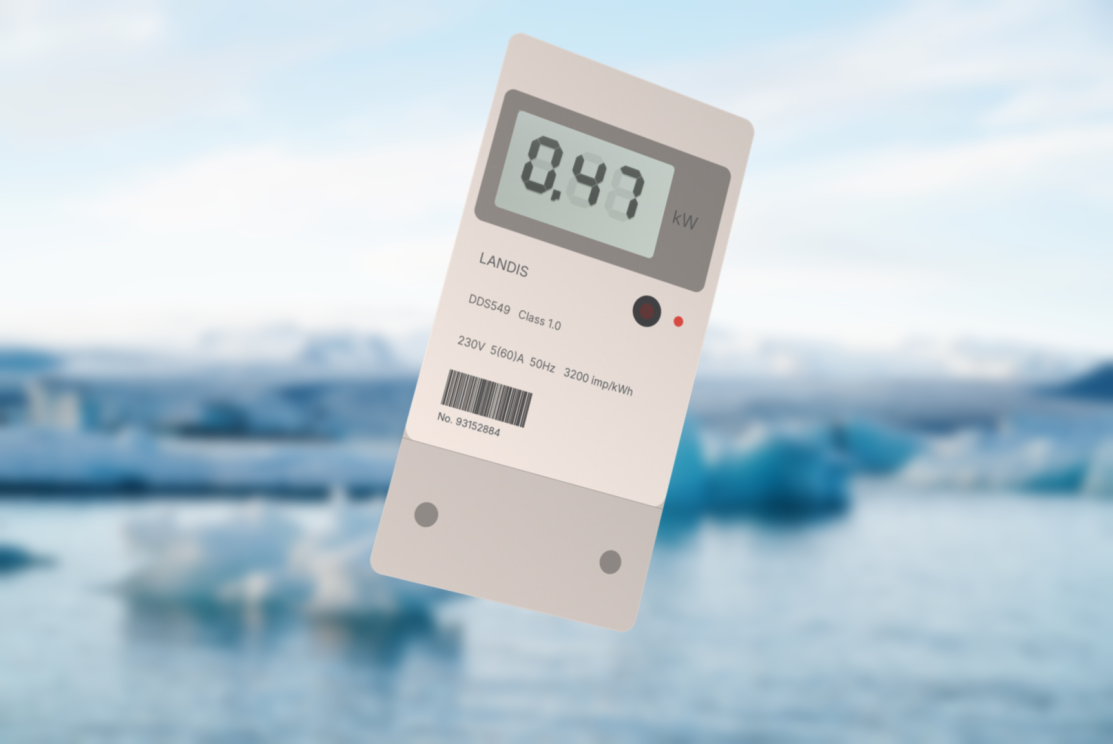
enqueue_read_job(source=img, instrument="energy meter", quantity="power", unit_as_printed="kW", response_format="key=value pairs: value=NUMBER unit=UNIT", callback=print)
value=0.47 unit=kW
